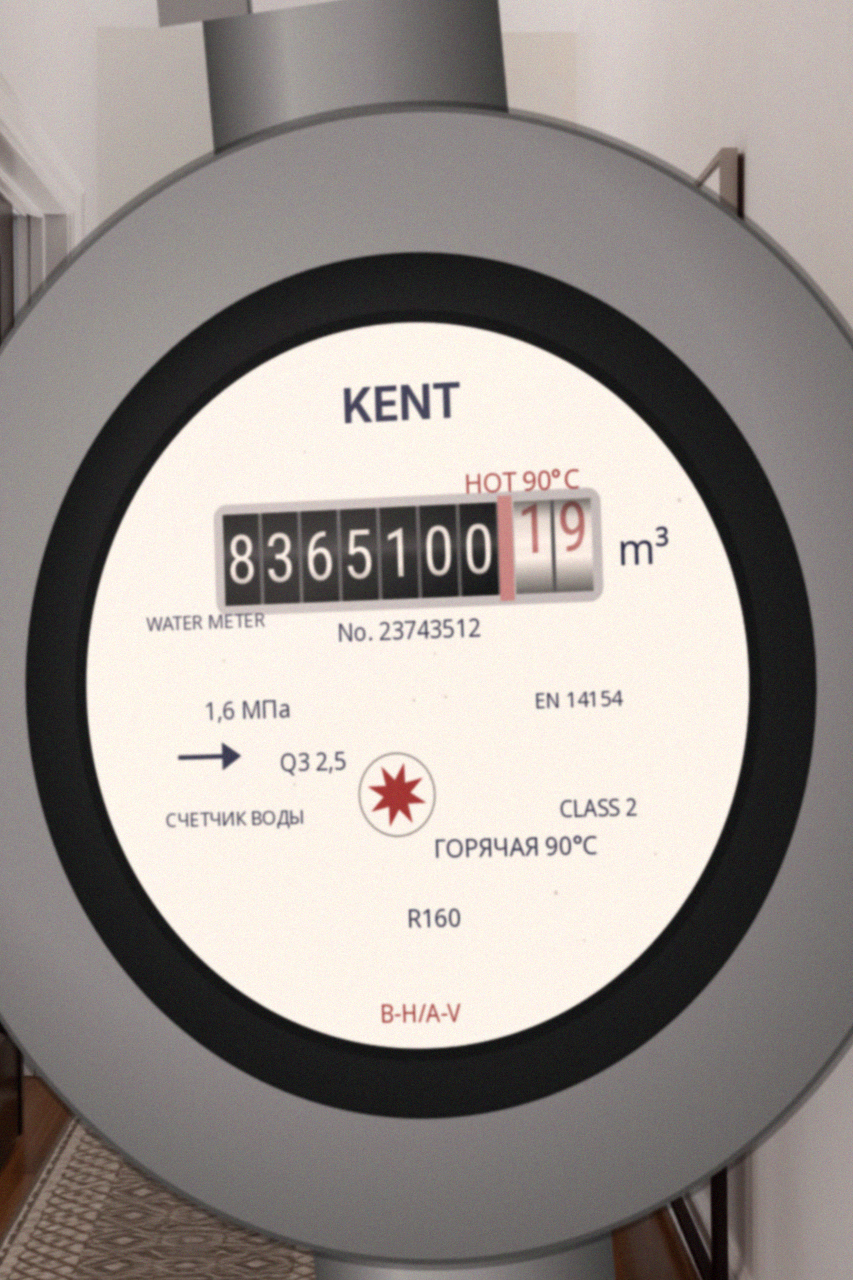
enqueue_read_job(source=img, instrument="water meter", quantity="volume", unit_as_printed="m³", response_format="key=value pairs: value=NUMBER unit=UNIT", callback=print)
value=8365100.19 unit=m³
